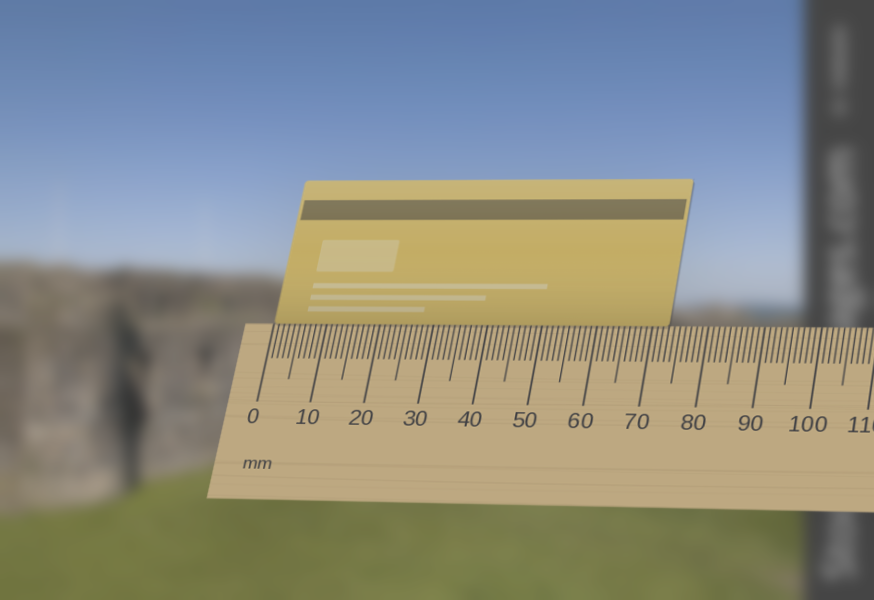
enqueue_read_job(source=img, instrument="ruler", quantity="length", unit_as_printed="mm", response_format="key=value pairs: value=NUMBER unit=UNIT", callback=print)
value=73 unit=mm
